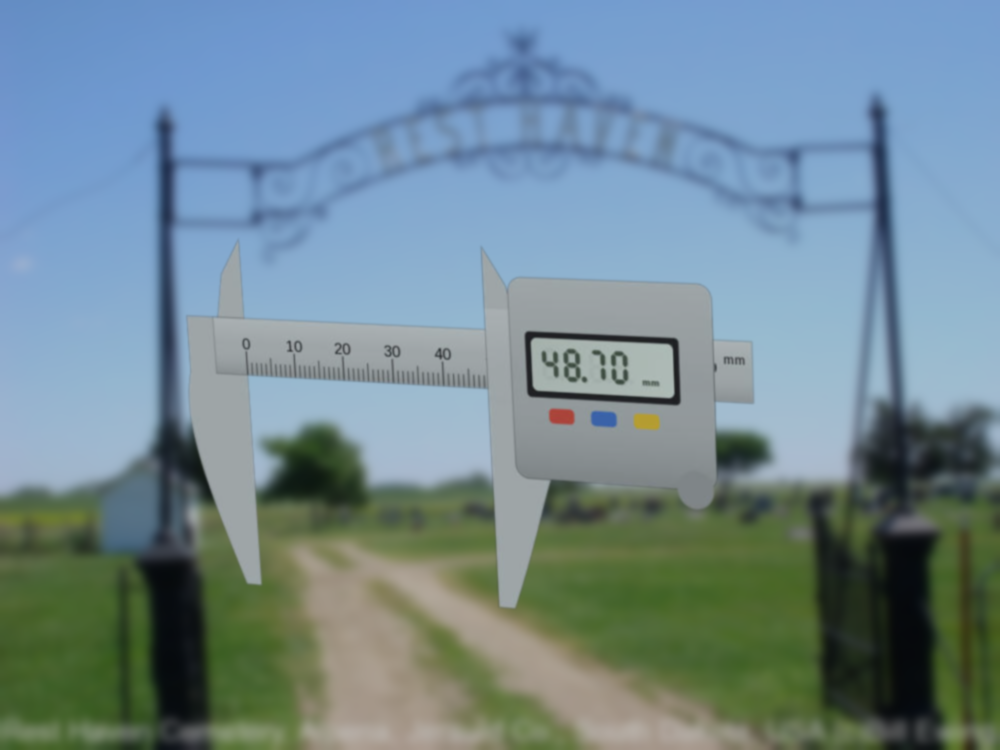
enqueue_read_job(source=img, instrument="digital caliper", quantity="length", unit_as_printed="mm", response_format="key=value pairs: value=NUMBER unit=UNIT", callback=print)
value=48.70 unit=mm
